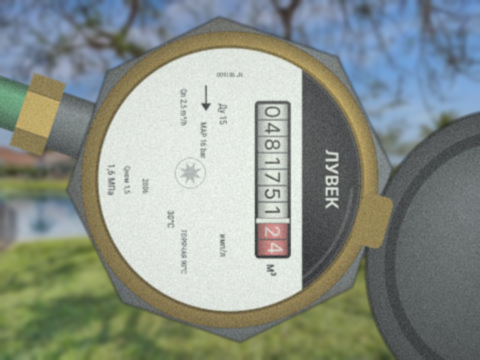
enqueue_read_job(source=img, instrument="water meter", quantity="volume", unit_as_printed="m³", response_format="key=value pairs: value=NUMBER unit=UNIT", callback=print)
value=481751.24 unit=m³
